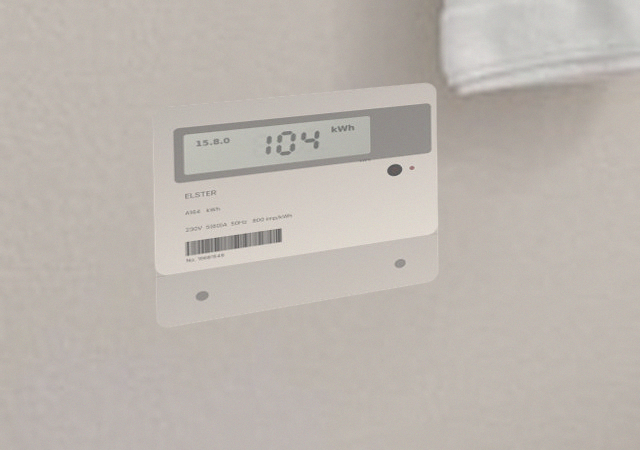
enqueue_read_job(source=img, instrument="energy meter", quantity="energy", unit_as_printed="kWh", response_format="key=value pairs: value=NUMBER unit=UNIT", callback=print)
value=104 unit=kWh
